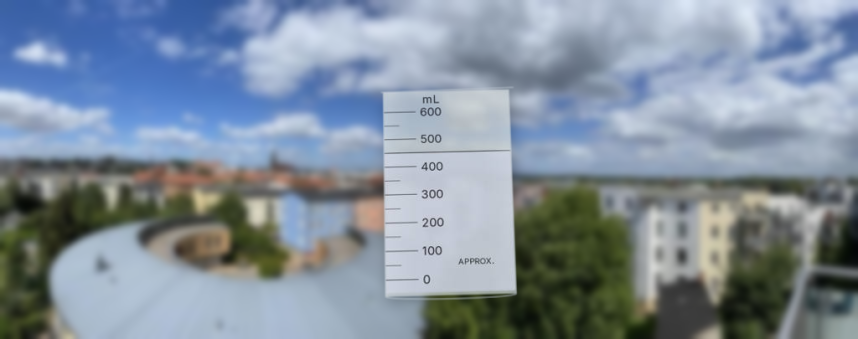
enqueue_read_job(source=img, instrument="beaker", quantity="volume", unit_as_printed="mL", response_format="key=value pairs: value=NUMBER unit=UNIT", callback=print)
value=450 unit=mL
